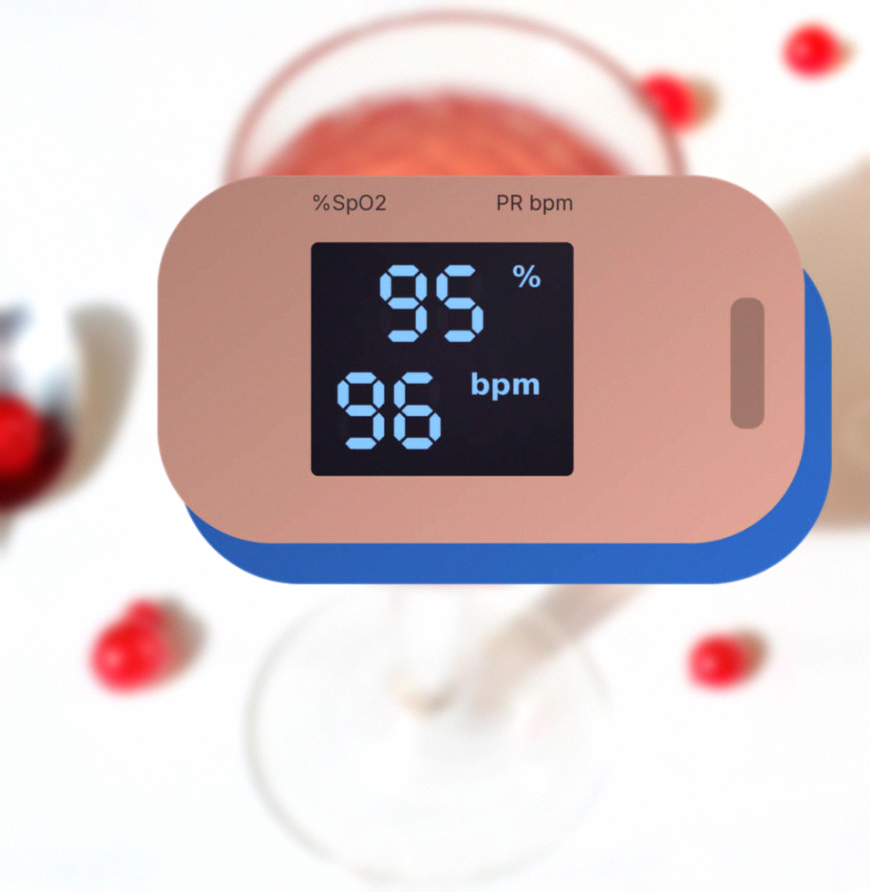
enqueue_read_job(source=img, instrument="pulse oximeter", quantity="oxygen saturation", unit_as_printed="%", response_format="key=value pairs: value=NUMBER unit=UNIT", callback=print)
value=95 unit=%
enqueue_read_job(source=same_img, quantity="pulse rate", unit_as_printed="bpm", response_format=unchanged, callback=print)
value=96 unit=bpm
